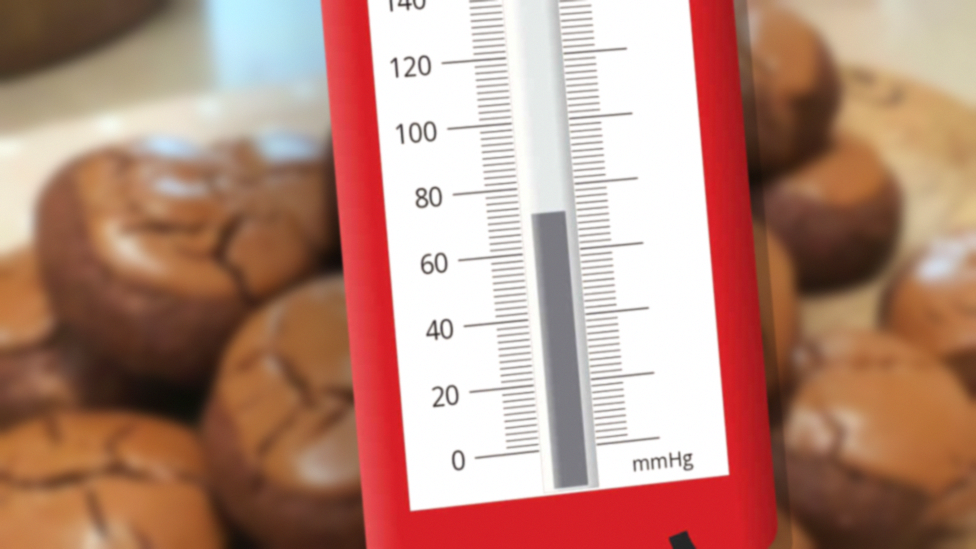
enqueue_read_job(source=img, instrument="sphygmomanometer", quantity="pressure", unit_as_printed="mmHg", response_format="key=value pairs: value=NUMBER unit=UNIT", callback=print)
value=72 unit=mmHg
